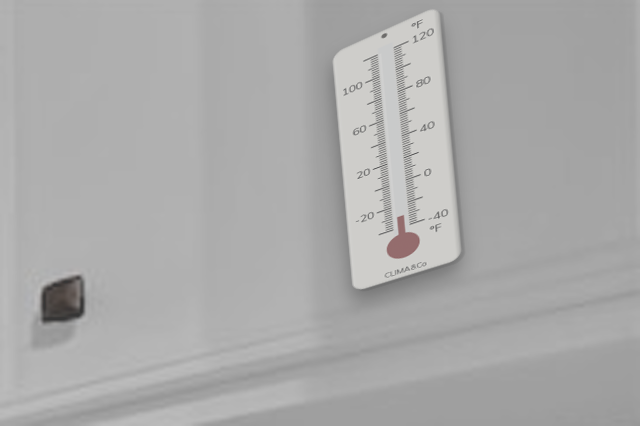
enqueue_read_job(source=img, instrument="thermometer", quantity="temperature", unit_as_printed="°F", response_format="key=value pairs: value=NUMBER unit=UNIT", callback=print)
value=-30 unit=°F
